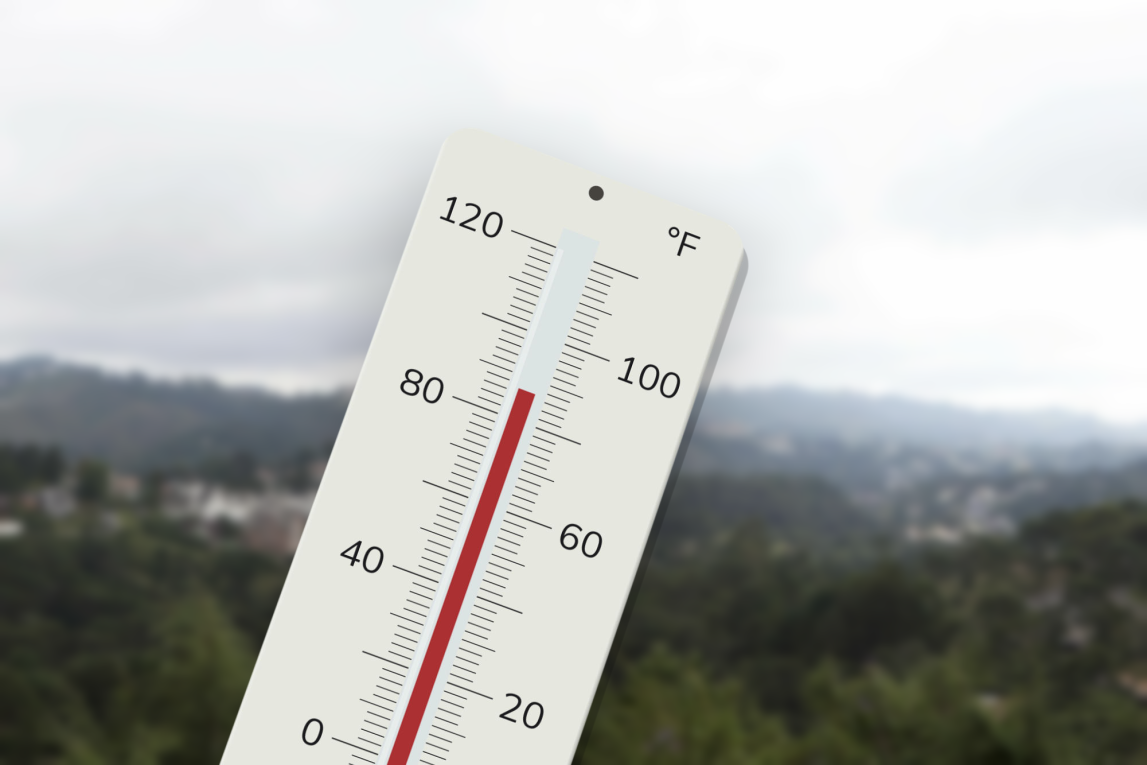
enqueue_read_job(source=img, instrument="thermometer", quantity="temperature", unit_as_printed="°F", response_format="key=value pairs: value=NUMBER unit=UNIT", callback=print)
value=87 unit=°F
